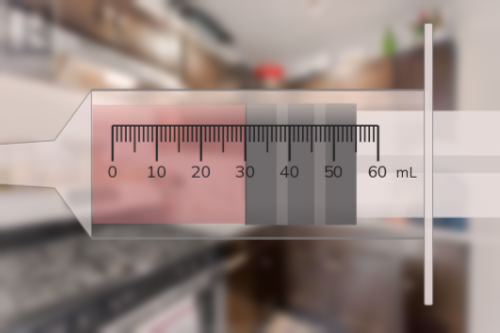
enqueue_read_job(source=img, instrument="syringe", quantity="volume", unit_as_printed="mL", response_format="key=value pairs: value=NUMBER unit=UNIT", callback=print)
value=30 unit=mL
